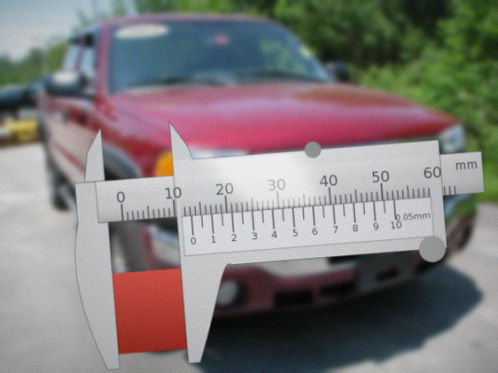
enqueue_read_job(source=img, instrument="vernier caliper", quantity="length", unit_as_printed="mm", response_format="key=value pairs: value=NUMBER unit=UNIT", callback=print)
value=13.2 unit=mm
